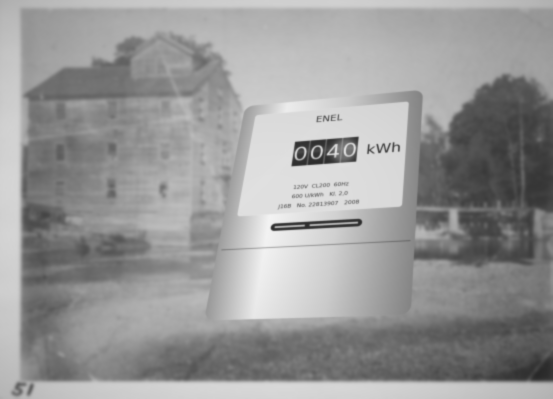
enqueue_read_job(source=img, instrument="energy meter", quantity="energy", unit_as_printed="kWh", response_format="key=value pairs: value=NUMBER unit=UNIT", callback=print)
value=40 unit=kWh
